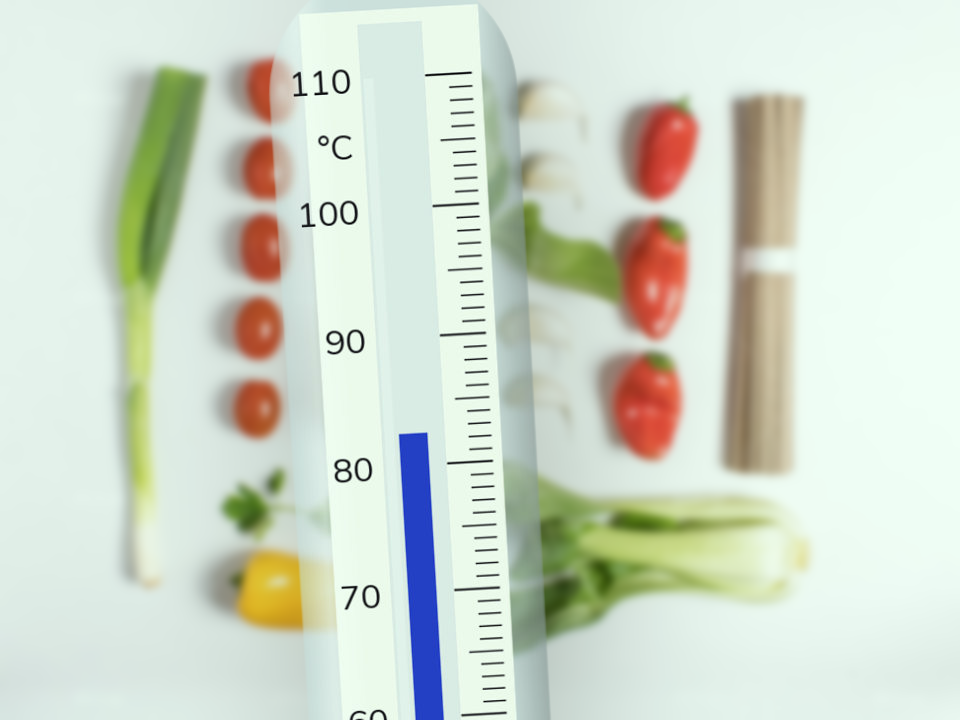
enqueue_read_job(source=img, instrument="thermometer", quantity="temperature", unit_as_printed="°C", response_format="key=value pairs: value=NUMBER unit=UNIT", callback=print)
value=82.5 unit=°C
